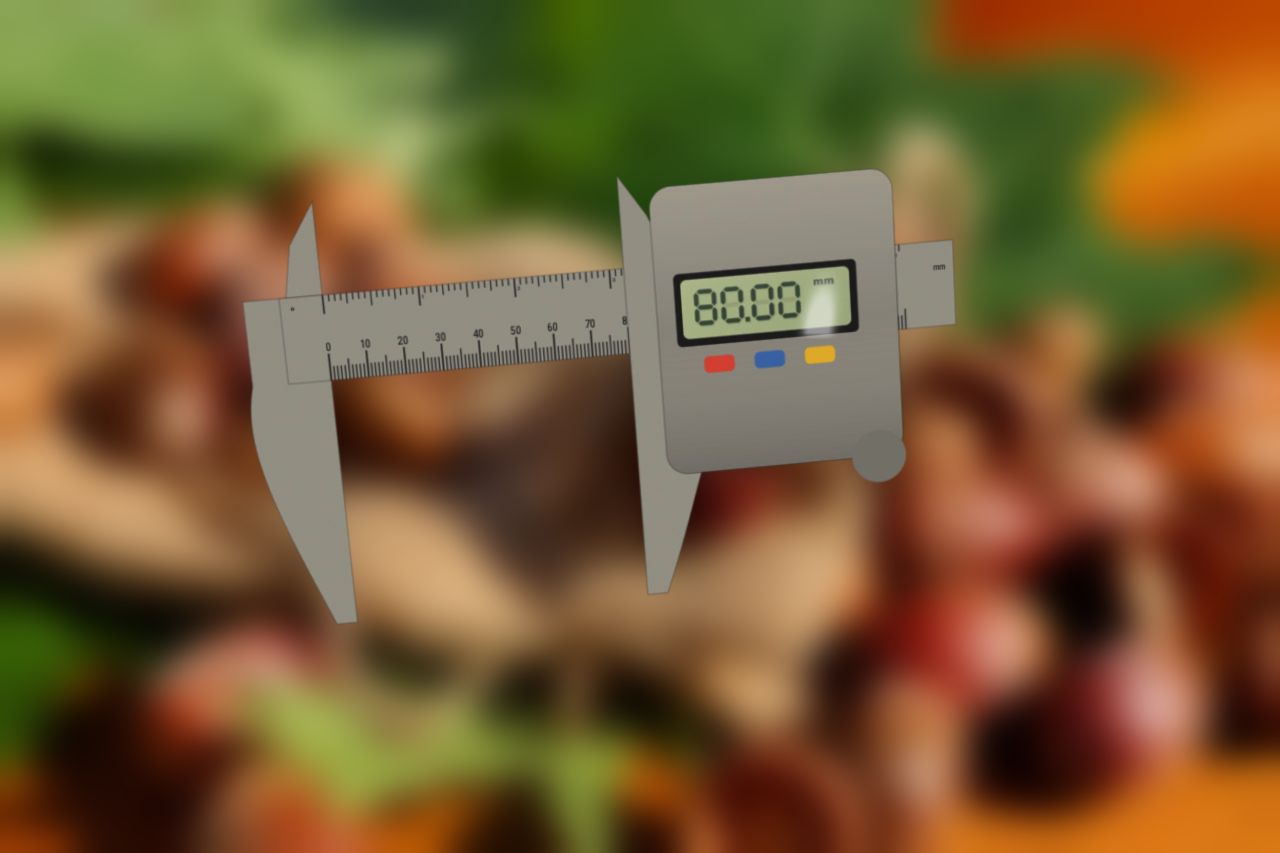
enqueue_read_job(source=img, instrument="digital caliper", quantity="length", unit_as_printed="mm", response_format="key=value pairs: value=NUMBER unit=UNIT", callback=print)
value=80.00 unit=mm
